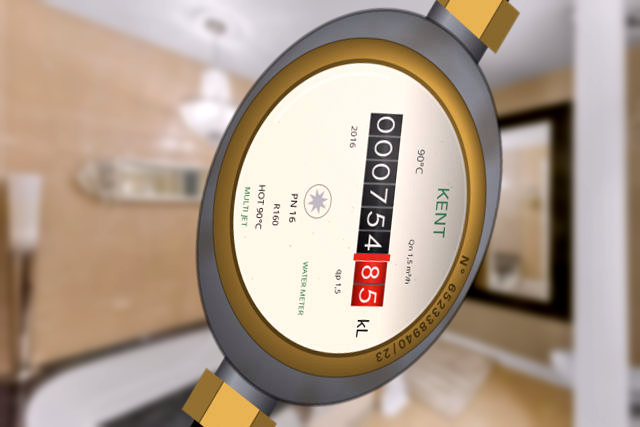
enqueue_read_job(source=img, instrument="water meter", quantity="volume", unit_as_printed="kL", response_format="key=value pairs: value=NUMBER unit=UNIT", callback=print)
value=754.85 unit=kL
